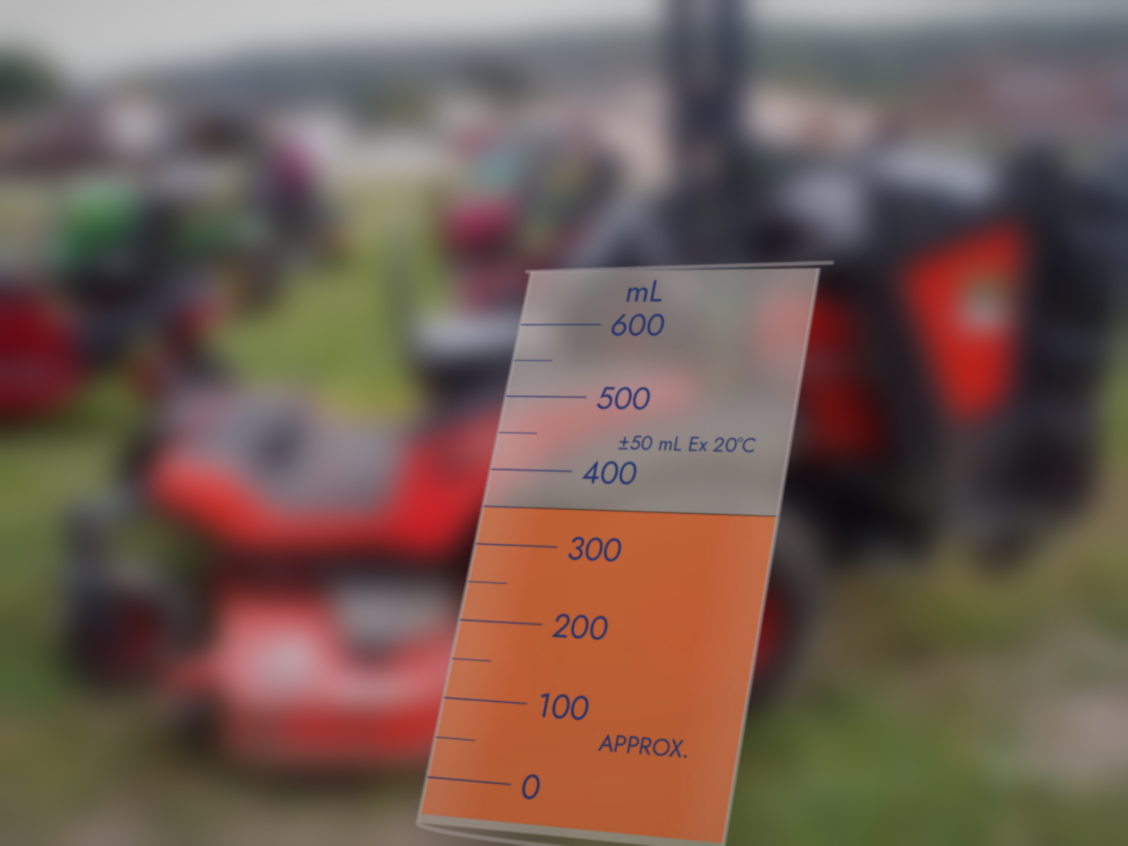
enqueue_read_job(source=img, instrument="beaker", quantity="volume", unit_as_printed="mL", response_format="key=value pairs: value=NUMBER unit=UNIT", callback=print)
value=350 unit=mL
